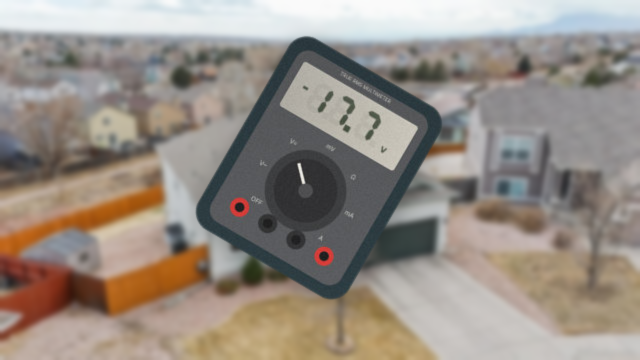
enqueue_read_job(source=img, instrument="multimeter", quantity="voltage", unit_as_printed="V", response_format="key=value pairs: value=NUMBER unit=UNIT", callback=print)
value=-17.7 unit=V
